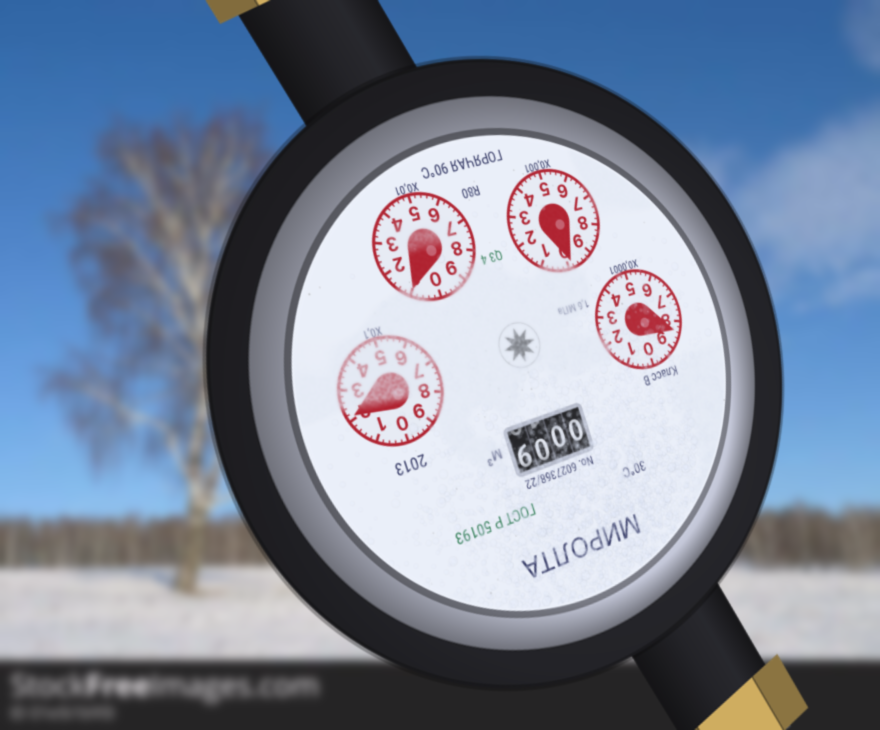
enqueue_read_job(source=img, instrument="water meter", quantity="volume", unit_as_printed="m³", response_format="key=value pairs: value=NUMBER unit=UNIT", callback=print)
value=9.2098 unit=m³
